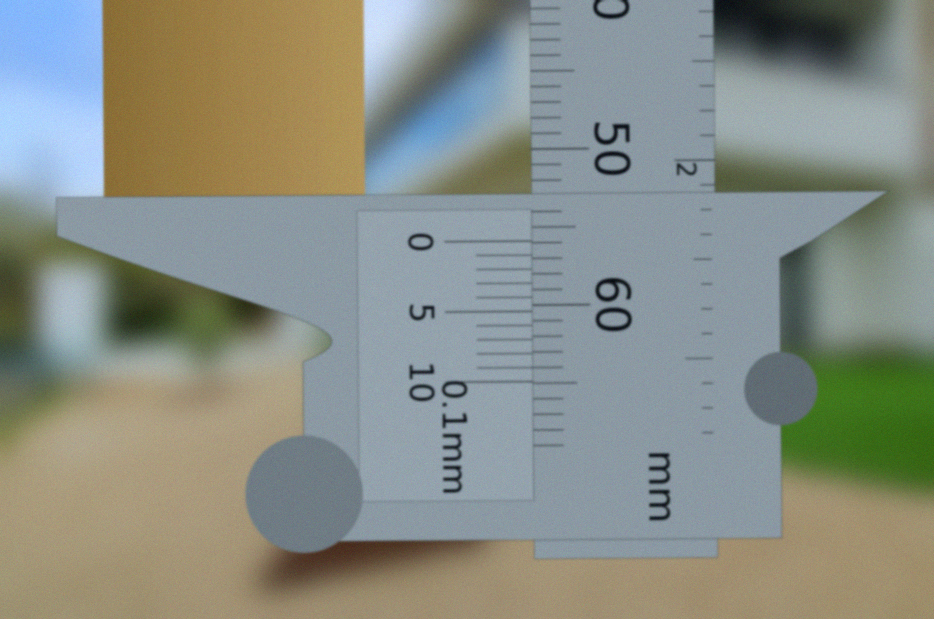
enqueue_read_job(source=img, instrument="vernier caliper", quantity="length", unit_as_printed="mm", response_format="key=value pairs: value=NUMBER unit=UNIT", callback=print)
value=55.9 unit=mm
